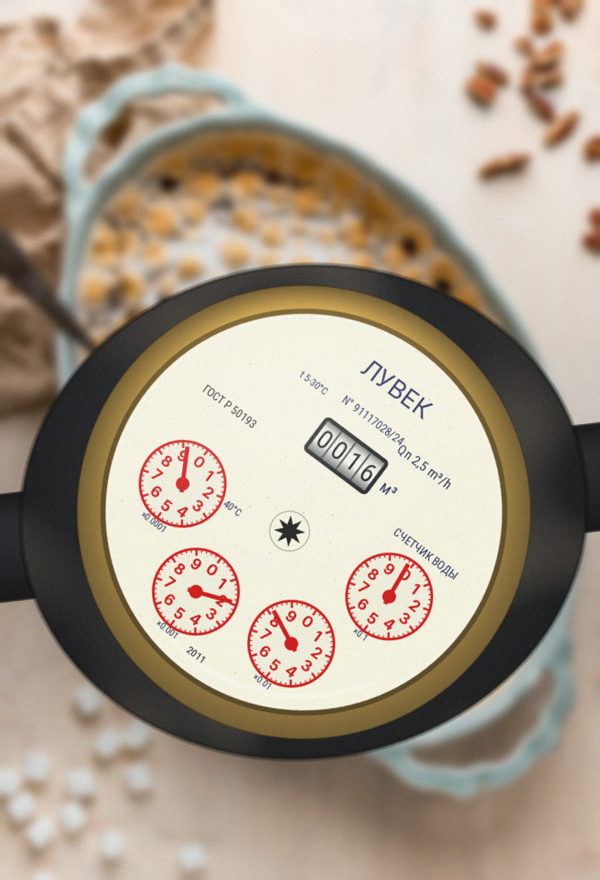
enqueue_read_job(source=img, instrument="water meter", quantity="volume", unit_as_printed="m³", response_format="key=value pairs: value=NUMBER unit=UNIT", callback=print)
value=15.9819 unit=m³
